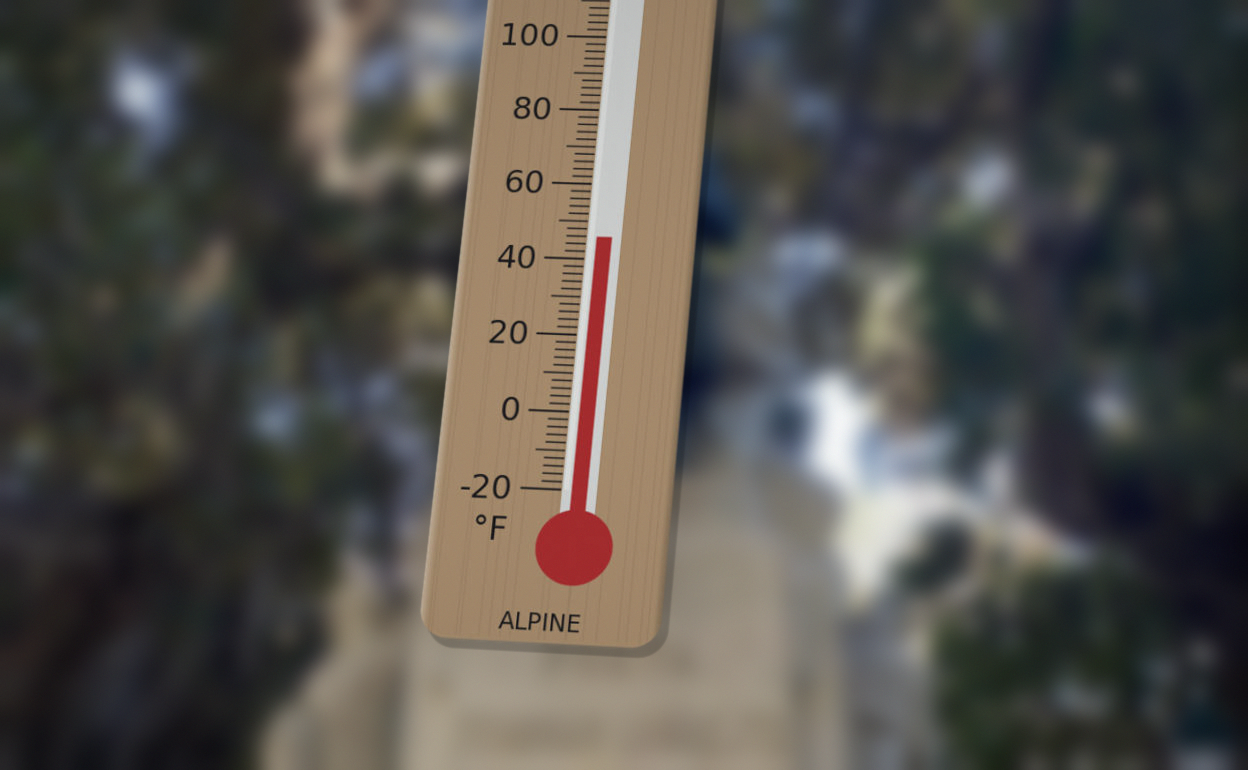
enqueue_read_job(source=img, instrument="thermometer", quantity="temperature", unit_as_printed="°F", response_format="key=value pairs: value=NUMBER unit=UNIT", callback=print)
value=46 unit=°F
